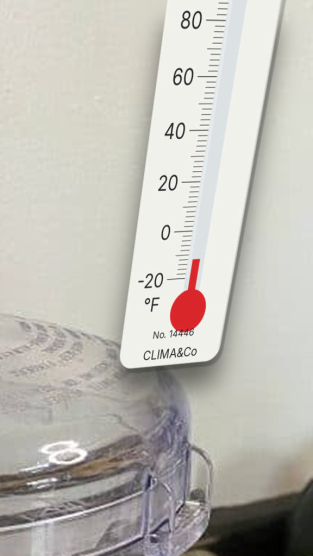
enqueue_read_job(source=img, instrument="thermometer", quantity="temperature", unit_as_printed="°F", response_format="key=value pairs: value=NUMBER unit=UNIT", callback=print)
value=-12 unit=°F
